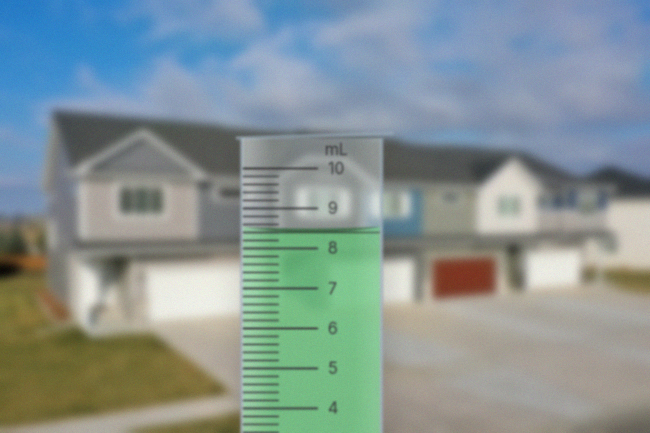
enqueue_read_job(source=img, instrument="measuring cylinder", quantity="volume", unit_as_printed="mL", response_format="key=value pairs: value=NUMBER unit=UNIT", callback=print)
value=8.4 unit=mL
